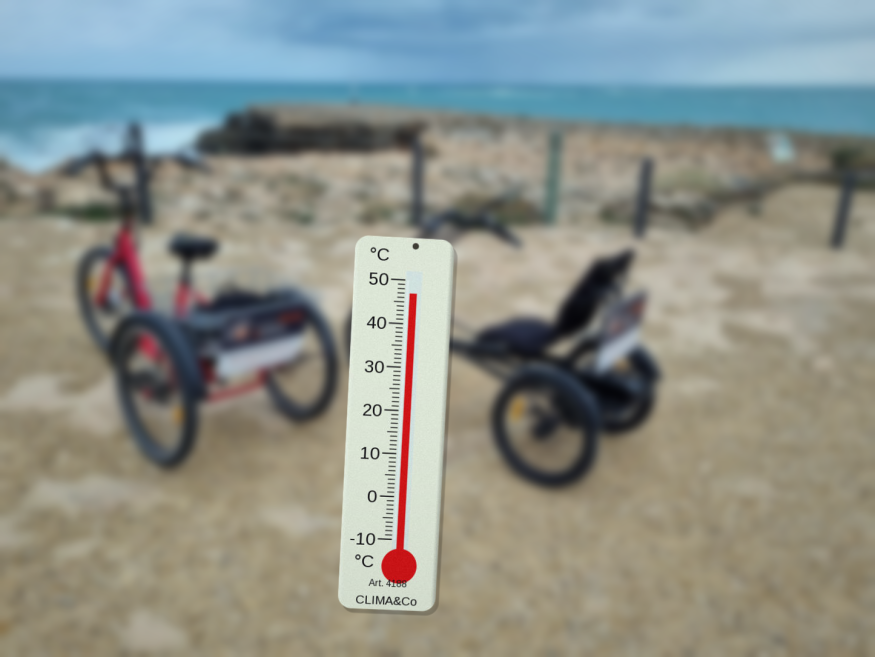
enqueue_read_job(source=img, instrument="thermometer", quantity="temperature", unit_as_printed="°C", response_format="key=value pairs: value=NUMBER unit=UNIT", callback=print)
value=47 unit=°C
